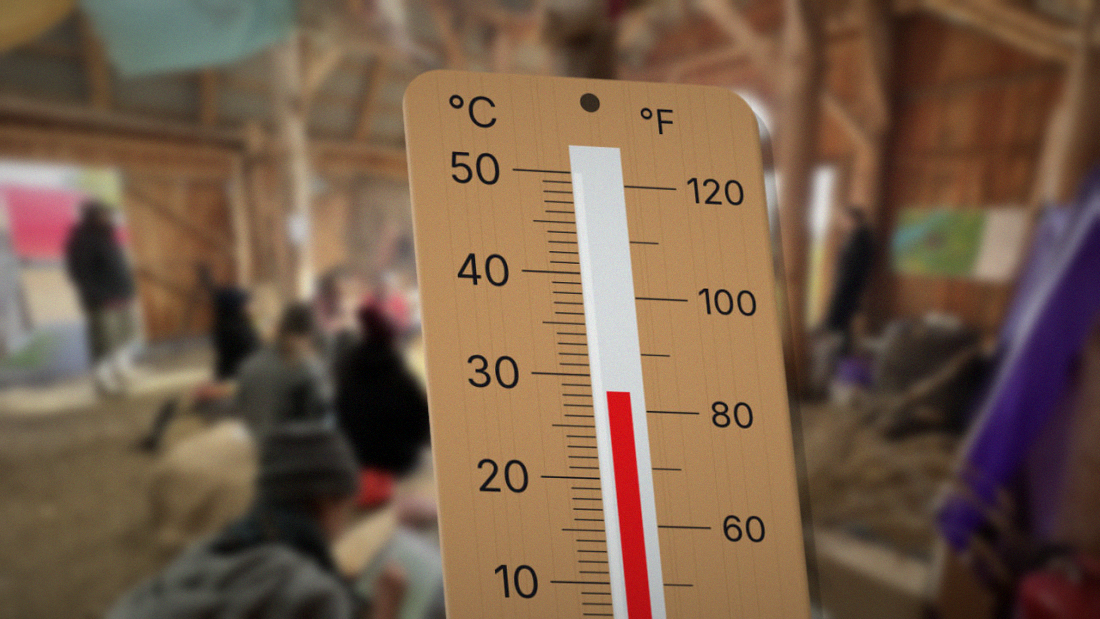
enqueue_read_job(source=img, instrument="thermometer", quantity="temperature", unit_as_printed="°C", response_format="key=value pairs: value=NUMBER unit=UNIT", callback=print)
value=28.5 unit=°C
